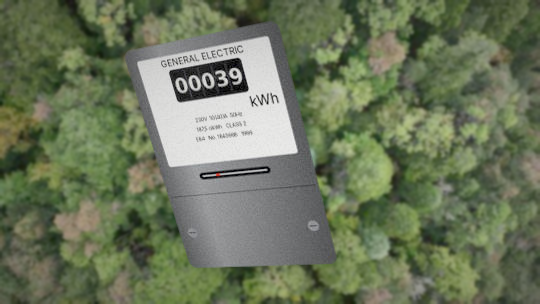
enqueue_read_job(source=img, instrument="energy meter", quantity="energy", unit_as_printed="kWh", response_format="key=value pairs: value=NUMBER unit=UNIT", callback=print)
value=39 unit=kWh
